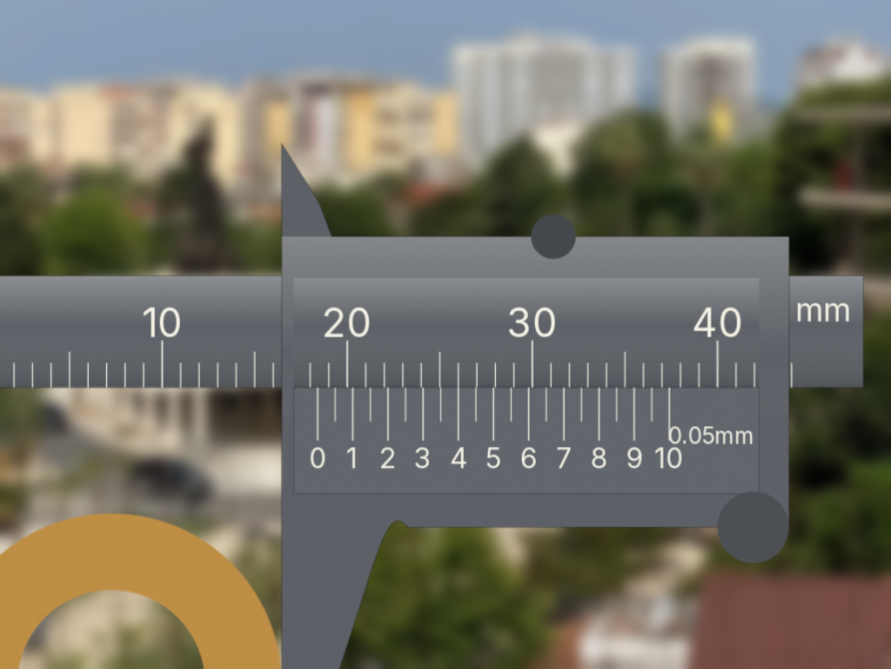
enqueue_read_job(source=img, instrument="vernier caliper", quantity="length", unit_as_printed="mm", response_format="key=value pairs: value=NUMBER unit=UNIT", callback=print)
value=18.4 unit=mm
